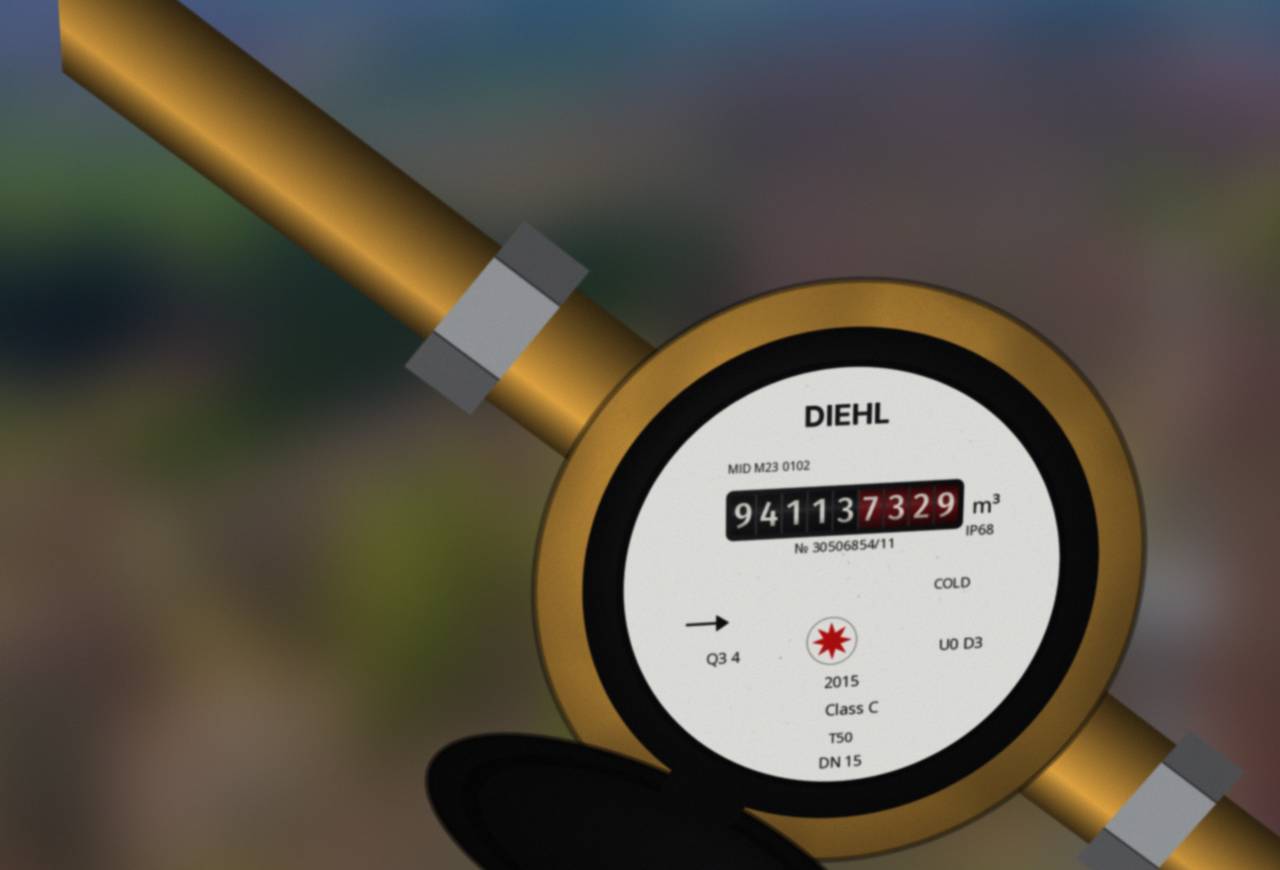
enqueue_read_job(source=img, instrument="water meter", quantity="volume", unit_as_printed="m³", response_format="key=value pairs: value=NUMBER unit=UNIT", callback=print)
value=94113.7329 unit=m³
